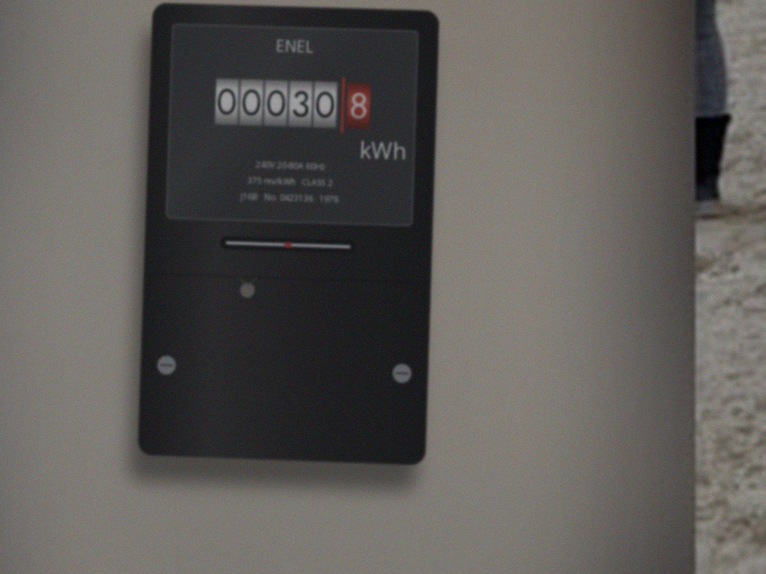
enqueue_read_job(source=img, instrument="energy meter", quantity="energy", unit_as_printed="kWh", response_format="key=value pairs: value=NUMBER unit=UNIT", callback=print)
value=30.8 unit=kWh
